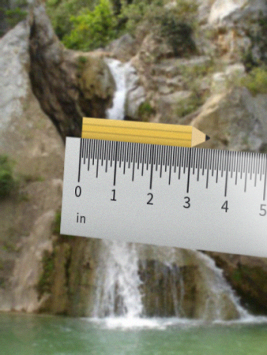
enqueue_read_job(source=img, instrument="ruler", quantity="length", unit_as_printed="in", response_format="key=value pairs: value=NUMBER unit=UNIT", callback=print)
value=3.5 unit=in
